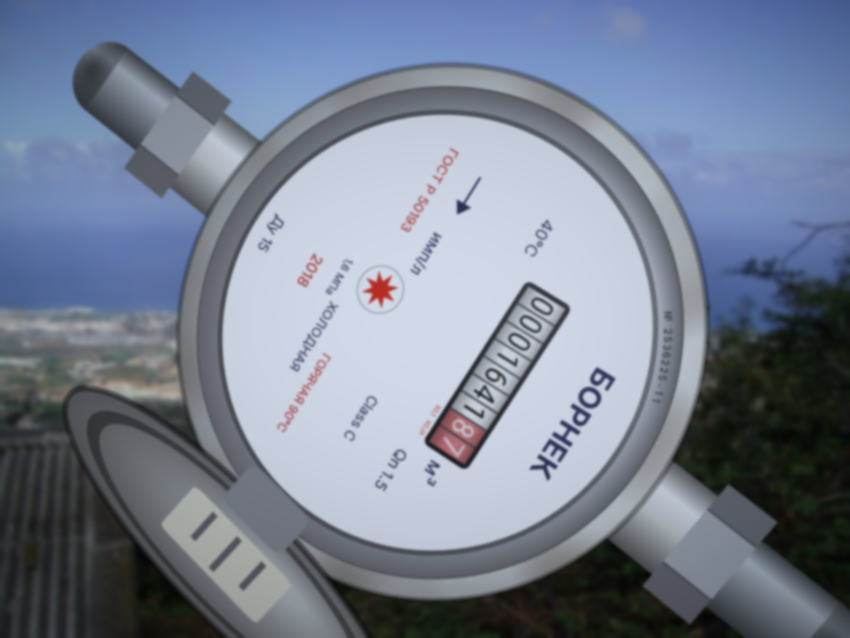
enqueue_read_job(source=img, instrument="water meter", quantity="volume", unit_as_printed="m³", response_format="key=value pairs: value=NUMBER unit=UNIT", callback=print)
value=1641.87 unit=m³
